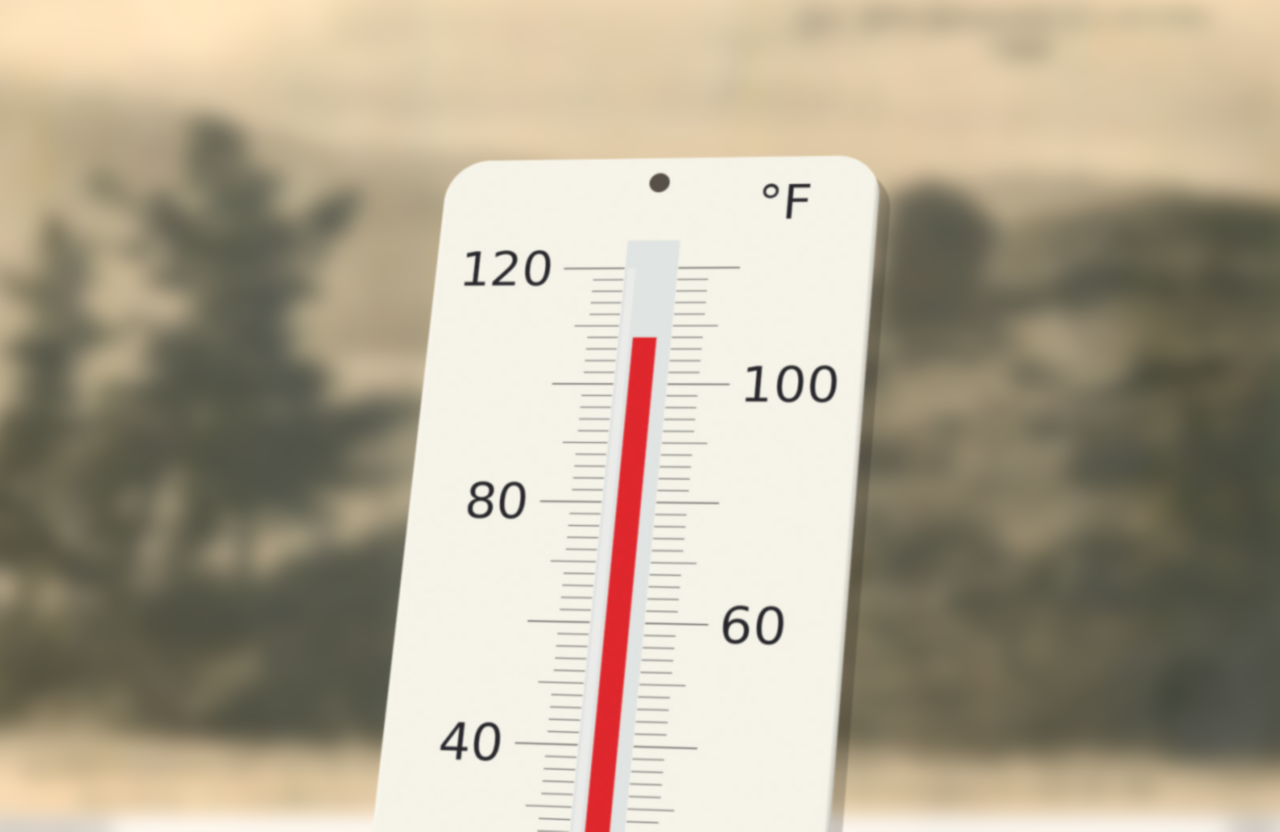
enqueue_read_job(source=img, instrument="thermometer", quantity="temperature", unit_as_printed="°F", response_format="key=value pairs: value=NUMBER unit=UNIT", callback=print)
value=108 unit=°F
